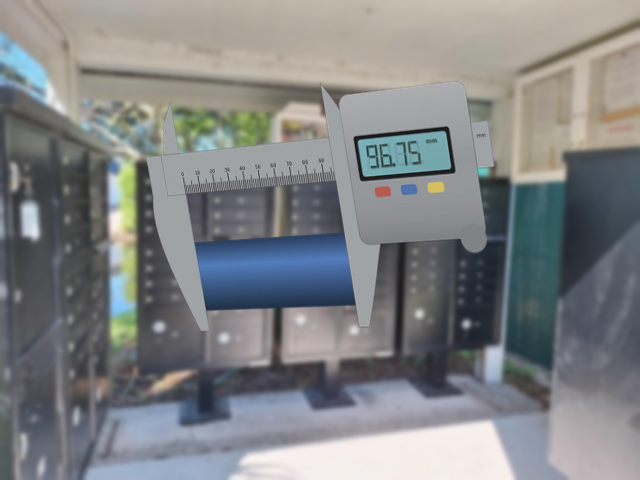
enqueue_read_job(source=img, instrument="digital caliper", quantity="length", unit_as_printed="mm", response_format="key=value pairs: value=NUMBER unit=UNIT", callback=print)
value=96.75 unit=mm
